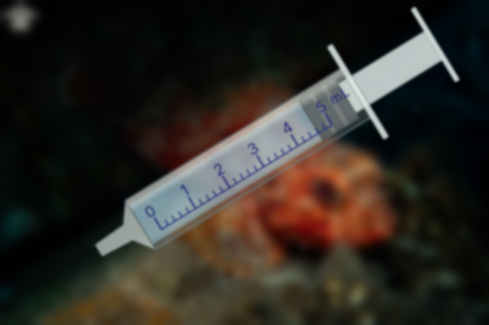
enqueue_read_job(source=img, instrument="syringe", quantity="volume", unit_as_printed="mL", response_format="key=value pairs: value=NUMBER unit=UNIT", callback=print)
value=4.6 unit=mL
